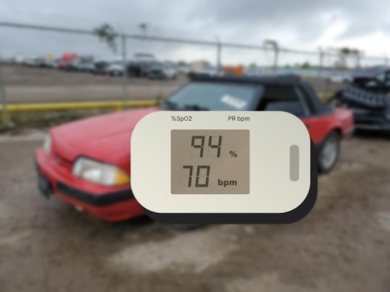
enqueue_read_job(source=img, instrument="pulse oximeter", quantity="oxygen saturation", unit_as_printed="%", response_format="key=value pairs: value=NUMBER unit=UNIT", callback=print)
value=94 unit=%
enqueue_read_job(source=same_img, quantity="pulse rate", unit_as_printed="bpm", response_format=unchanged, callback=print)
value=70 unit=bpm
